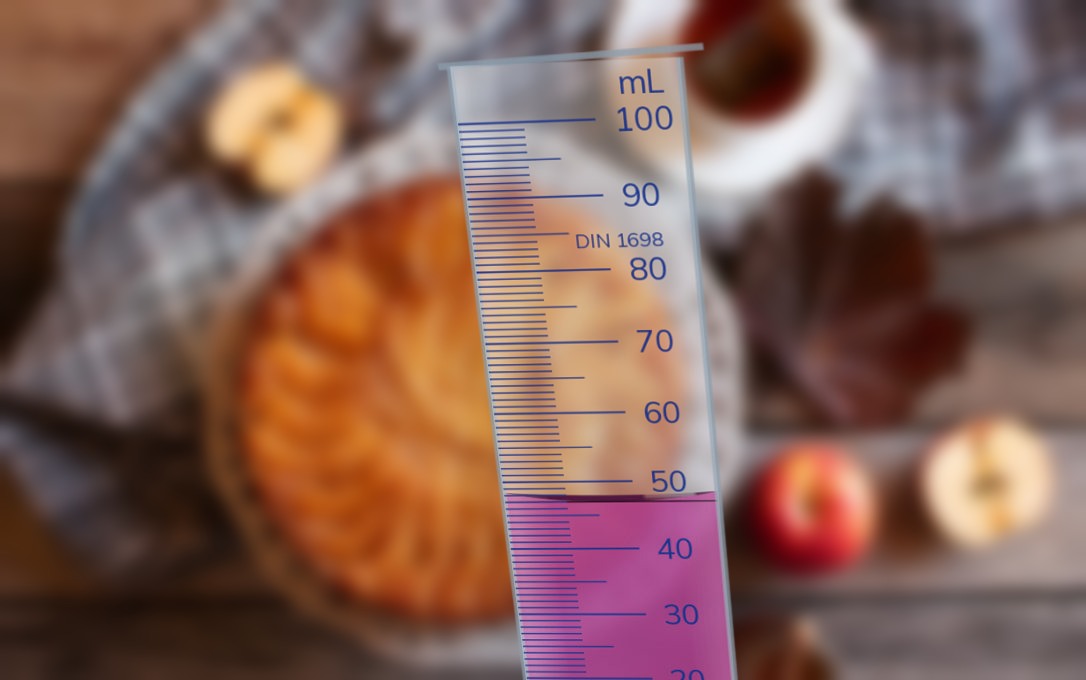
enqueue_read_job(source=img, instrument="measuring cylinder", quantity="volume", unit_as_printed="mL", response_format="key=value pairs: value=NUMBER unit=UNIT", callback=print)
value=47 unit=mL
